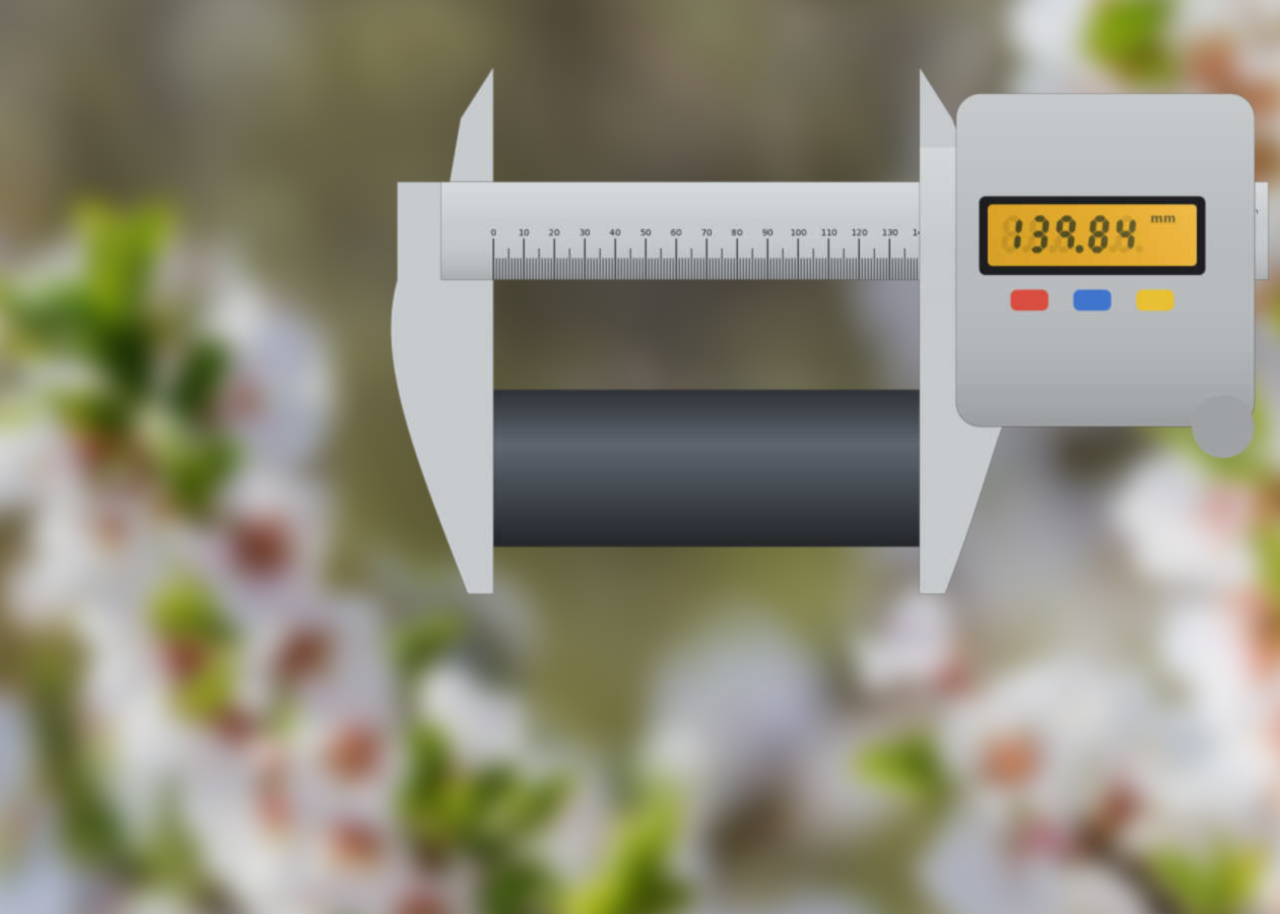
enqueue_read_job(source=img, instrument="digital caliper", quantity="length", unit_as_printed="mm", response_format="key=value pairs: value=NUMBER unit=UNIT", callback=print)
value=139.84 unit=mm
